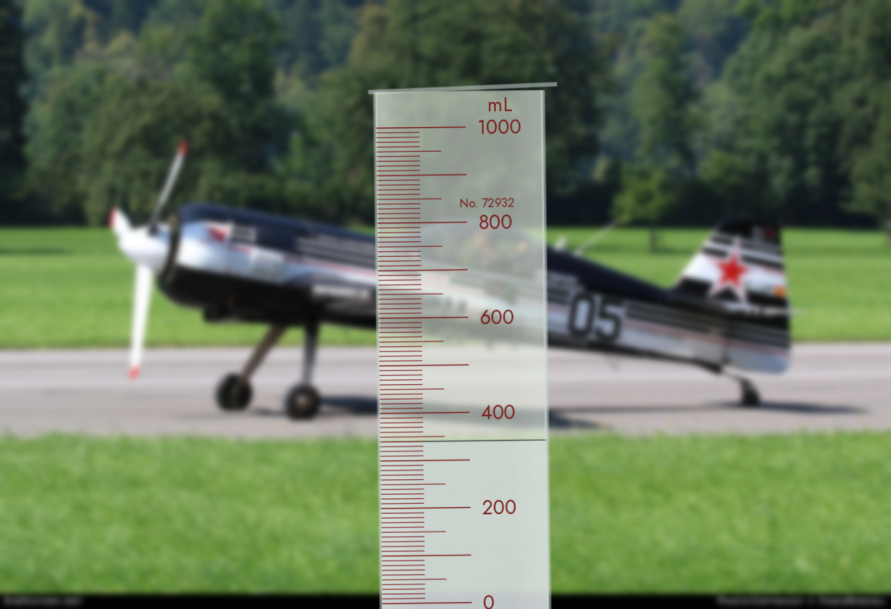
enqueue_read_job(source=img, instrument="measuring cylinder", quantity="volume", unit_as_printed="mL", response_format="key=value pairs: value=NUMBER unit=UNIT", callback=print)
value=340 unit=mL
